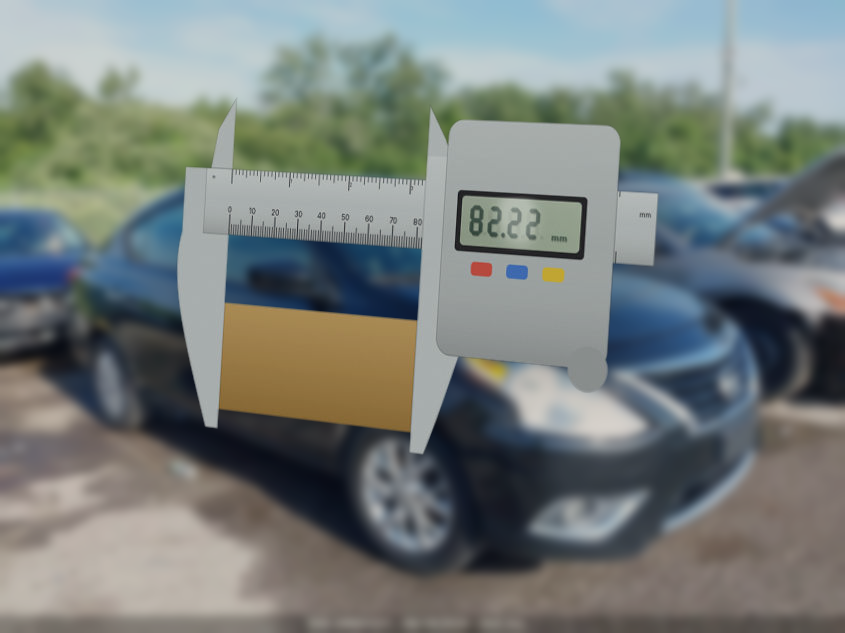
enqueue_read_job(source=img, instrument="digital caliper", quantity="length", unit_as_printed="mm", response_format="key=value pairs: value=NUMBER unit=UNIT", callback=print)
value=82.22 unit=mm
